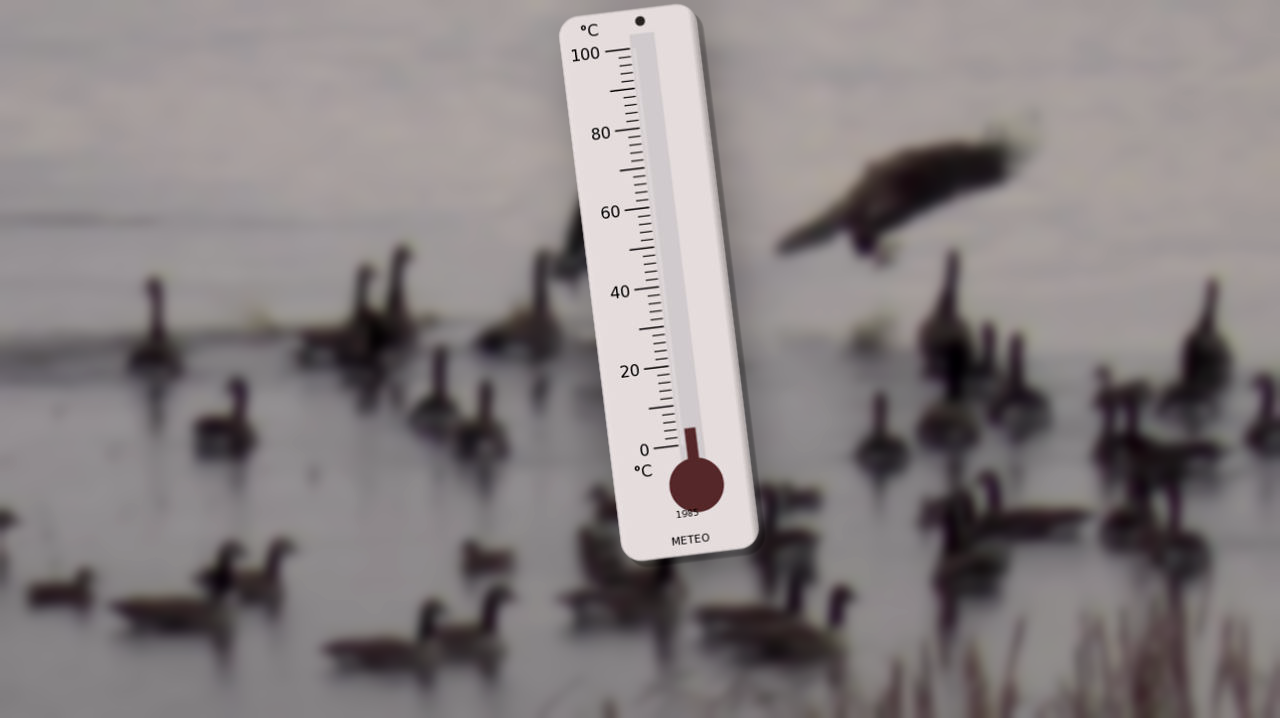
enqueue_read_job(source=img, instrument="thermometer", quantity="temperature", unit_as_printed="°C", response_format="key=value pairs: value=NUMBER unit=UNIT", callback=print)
value=4 unit=°C
